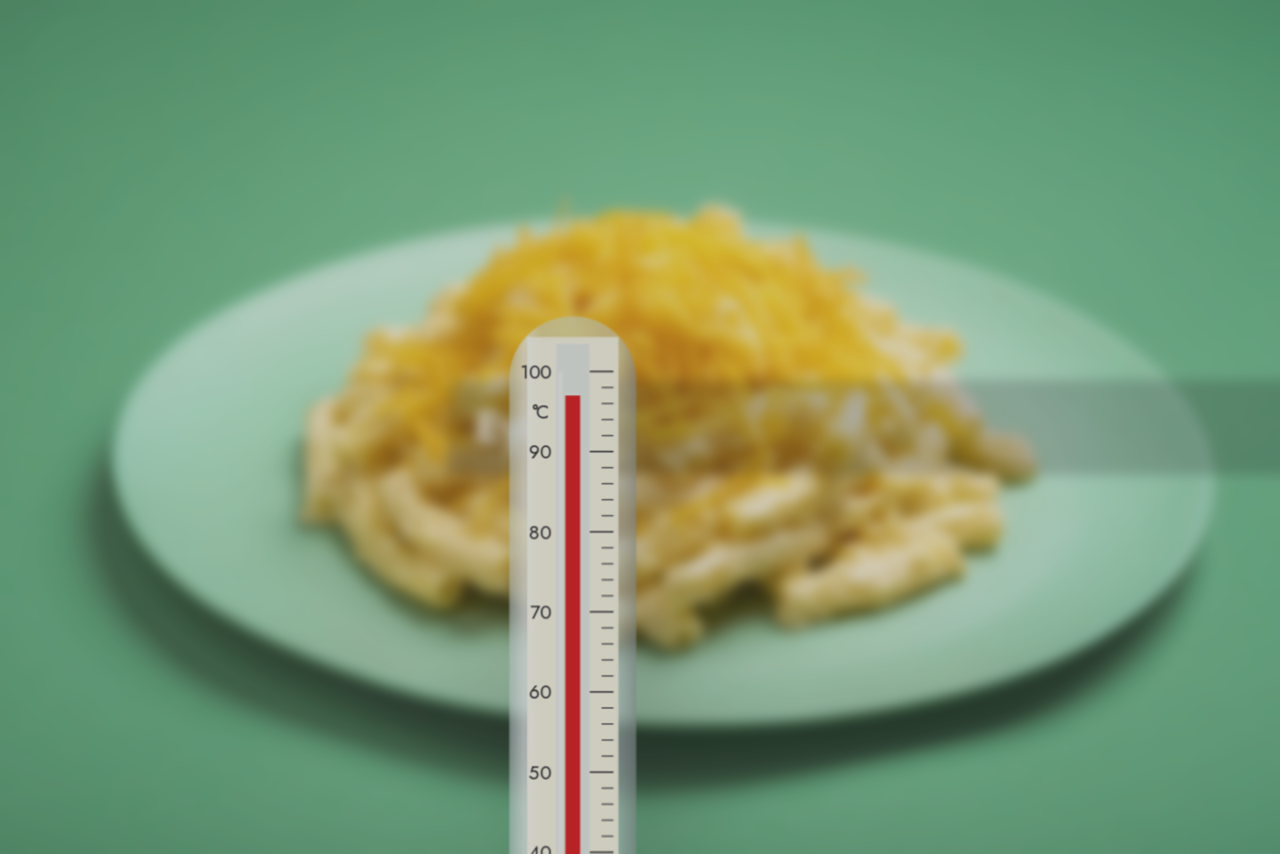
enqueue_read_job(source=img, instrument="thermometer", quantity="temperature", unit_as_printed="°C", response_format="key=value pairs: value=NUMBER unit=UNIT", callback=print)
value=97 unit=°C
